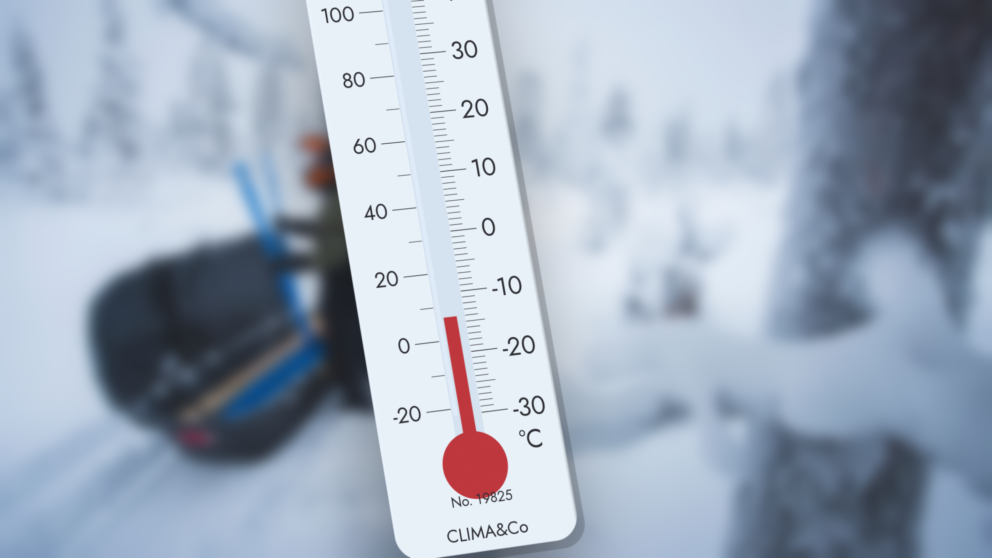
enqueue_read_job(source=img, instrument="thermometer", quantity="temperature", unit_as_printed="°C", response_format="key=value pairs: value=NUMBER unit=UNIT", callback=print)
value=-14 unit=°C
